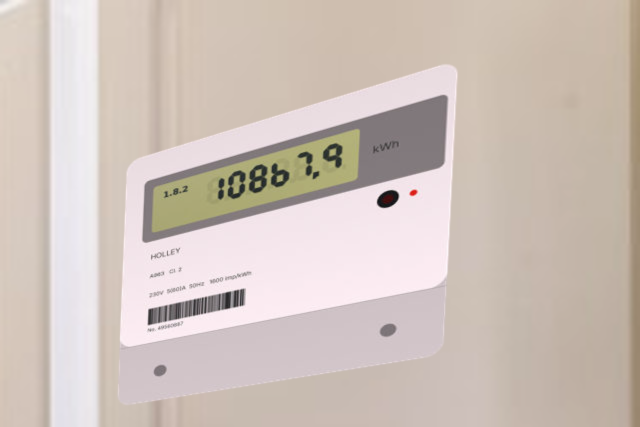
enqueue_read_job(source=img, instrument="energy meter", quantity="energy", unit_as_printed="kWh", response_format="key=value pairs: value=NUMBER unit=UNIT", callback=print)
value=10867.9 unit=kWh
